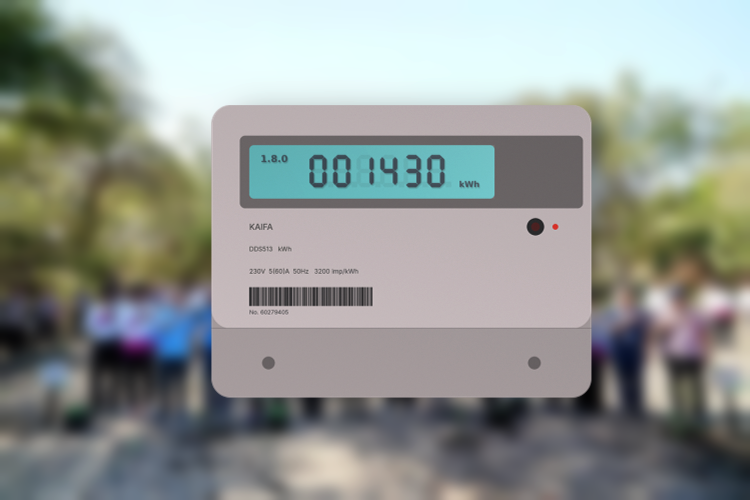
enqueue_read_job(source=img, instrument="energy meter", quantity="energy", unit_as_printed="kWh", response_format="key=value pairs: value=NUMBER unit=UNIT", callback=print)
value=1430 unit=kWh
